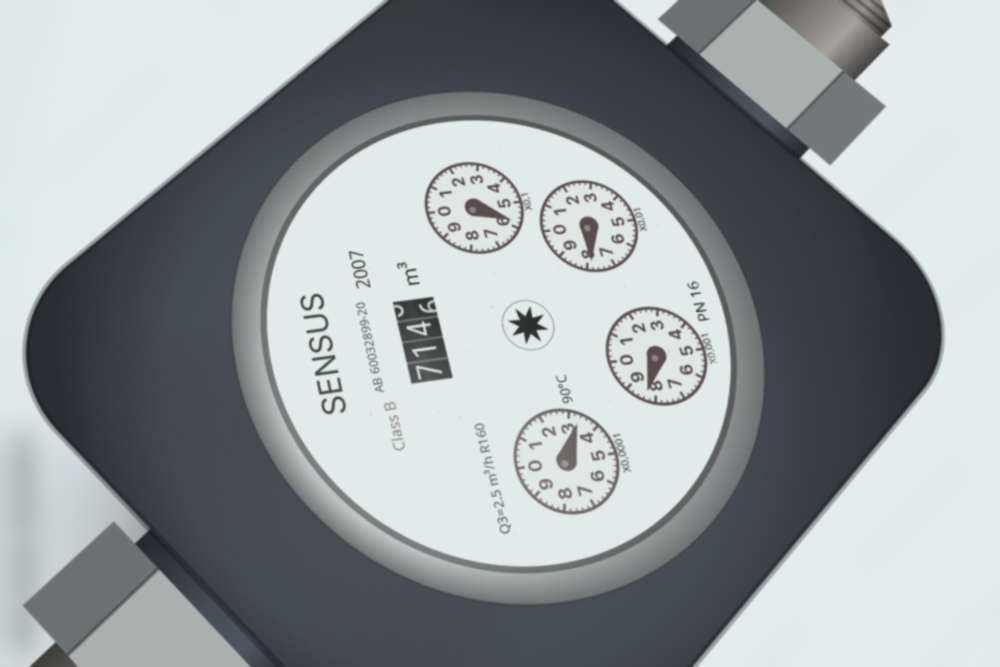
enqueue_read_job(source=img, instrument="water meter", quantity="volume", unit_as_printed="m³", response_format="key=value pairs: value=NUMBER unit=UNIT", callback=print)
value=7145.5783 unit=m³
